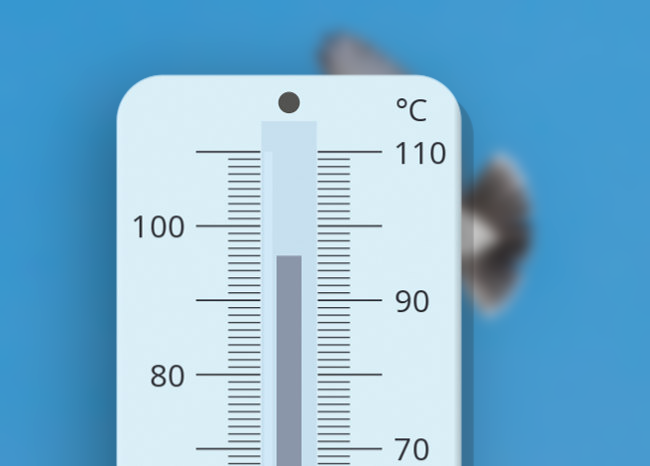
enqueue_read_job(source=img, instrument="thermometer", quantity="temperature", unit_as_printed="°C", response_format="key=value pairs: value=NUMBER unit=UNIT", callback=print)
value=96 unit=°C
